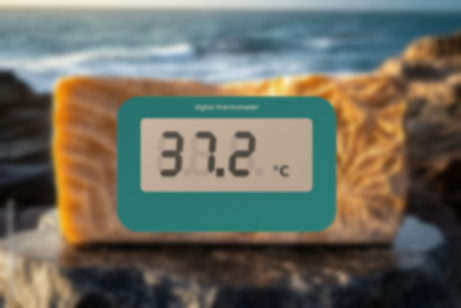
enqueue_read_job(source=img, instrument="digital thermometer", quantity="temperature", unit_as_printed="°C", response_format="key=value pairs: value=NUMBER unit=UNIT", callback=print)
value=37.2 unit=°C
